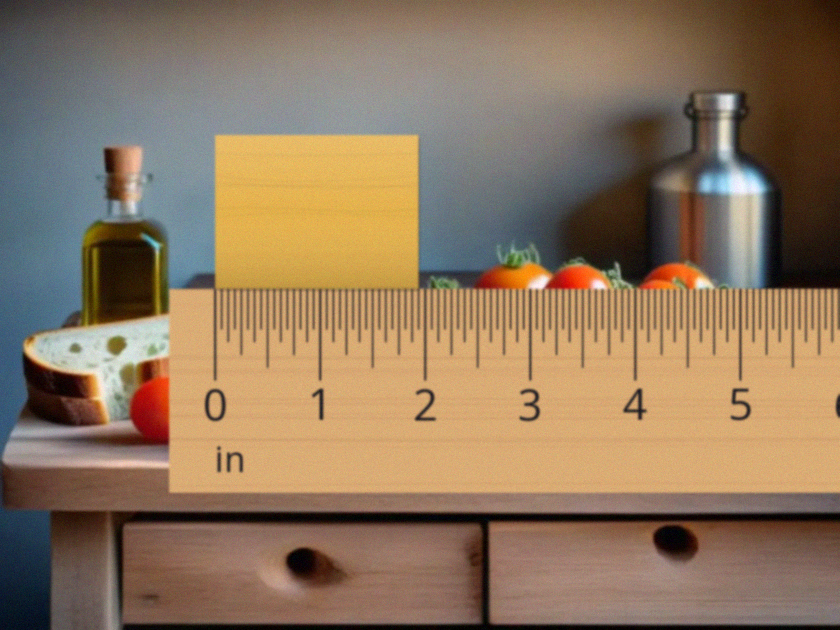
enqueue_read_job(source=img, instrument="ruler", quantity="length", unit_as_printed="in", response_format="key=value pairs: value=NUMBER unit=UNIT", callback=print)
value=1.9375 unit=in
